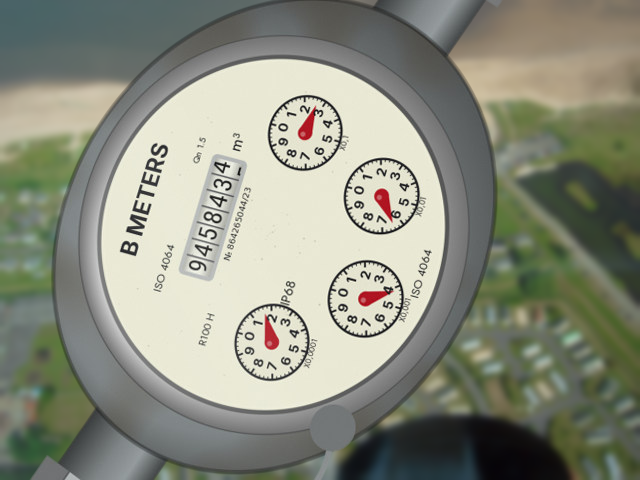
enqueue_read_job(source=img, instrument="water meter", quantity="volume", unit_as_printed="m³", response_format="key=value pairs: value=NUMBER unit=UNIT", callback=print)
value=9458434.2641 unit=m³
